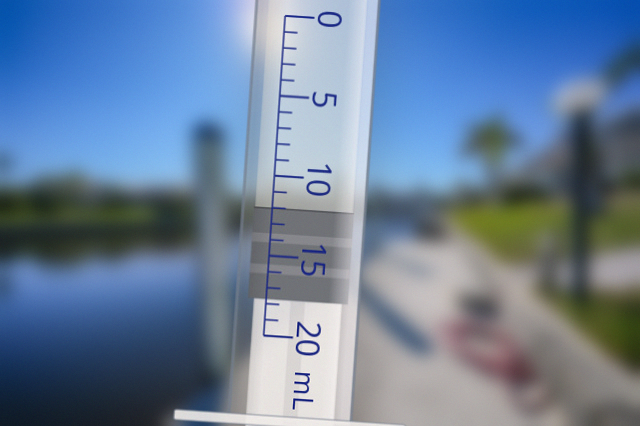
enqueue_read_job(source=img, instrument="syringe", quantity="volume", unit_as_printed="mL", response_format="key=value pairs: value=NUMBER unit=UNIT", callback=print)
value=12 unit=mL
